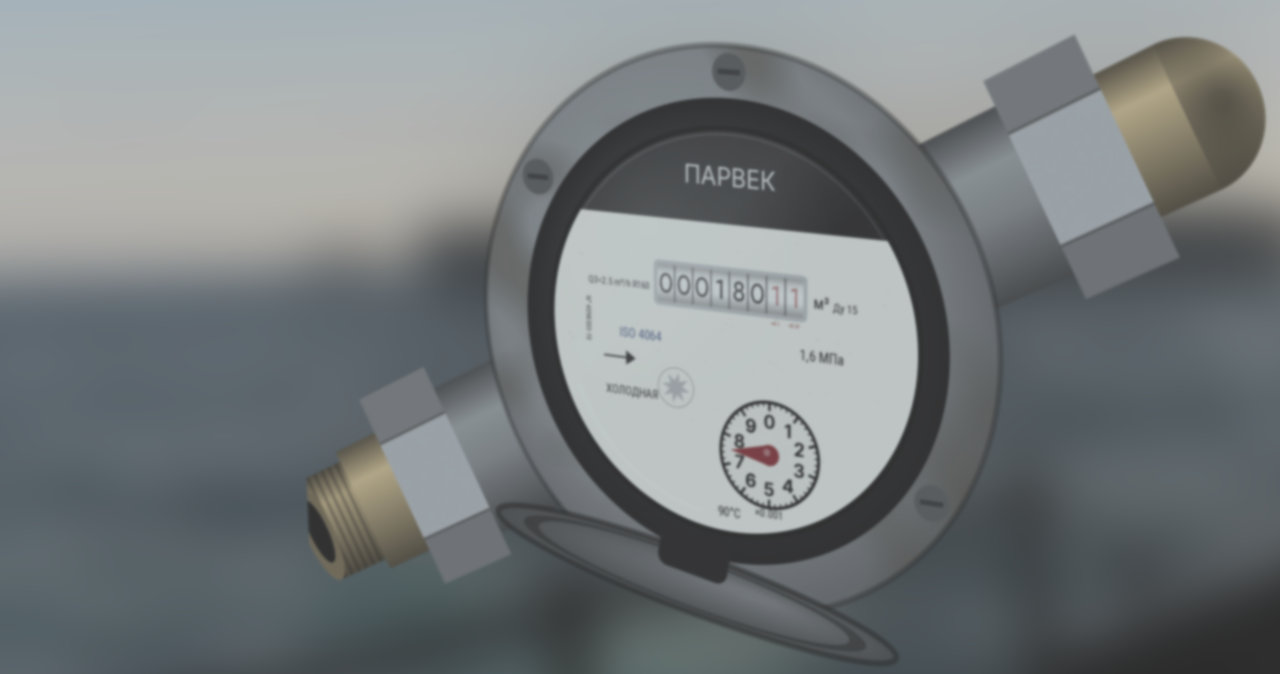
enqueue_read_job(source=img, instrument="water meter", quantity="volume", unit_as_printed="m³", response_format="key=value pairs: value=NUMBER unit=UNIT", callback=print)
value=180.117 unit=m³
